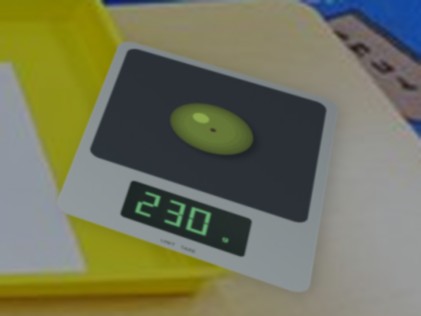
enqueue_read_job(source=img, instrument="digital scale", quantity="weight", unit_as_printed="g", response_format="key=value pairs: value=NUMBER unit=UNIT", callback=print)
value=230 unit=g
